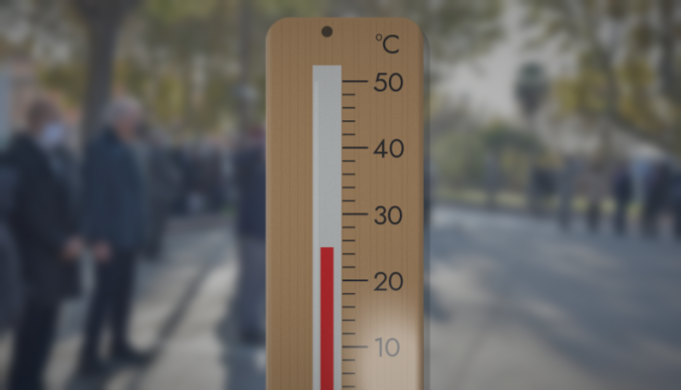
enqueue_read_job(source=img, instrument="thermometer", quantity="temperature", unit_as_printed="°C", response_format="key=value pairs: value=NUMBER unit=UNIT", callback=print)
value=25 unit=°C
